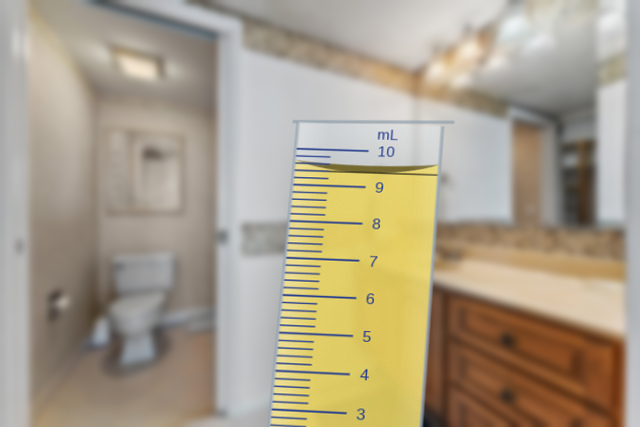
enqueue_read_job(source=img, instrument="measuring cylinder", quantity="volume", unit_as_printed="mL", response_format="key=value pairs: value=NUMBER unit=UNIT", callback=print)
value=9.4 unit=mL
